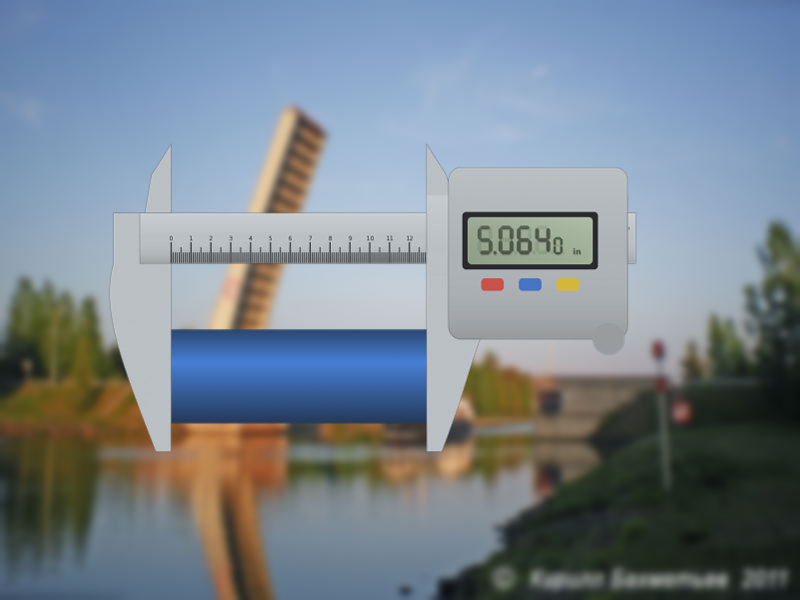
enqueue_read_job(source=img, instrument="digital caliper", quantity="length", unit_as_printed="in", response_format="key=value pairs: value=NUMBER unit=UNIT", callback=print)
value=5.0640 unit=in
